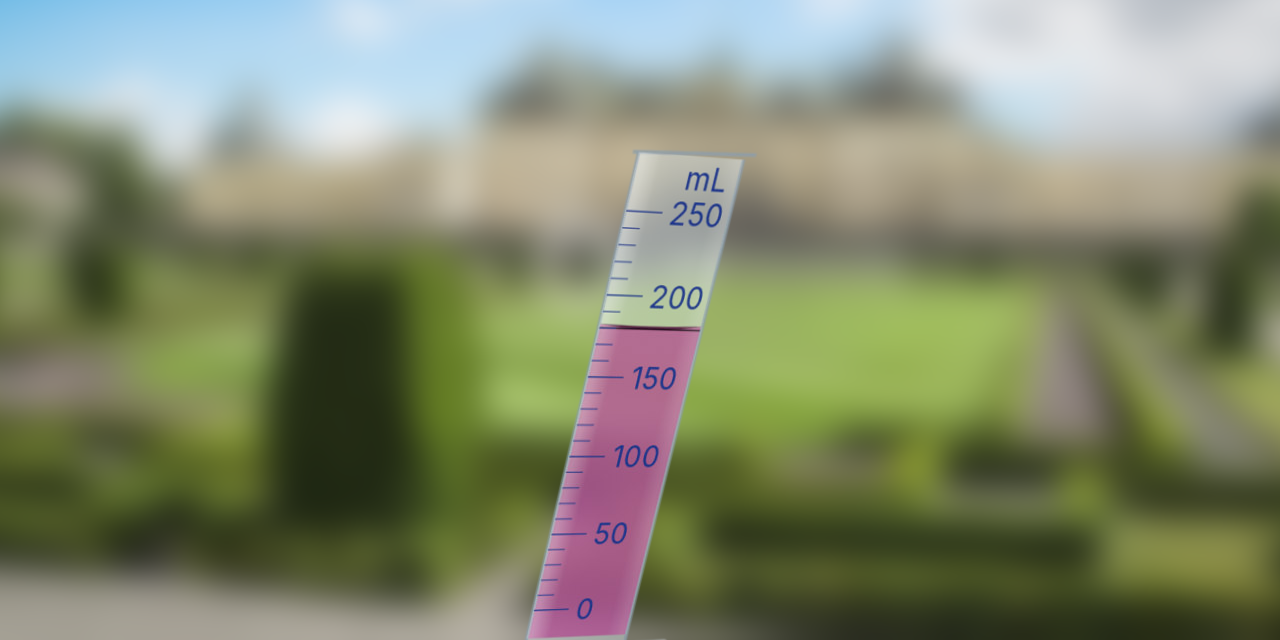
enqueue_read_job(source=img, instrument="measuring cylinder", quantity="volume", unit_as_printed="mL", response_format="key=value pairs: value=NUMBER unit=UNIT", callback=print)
value=180 unit=mL
